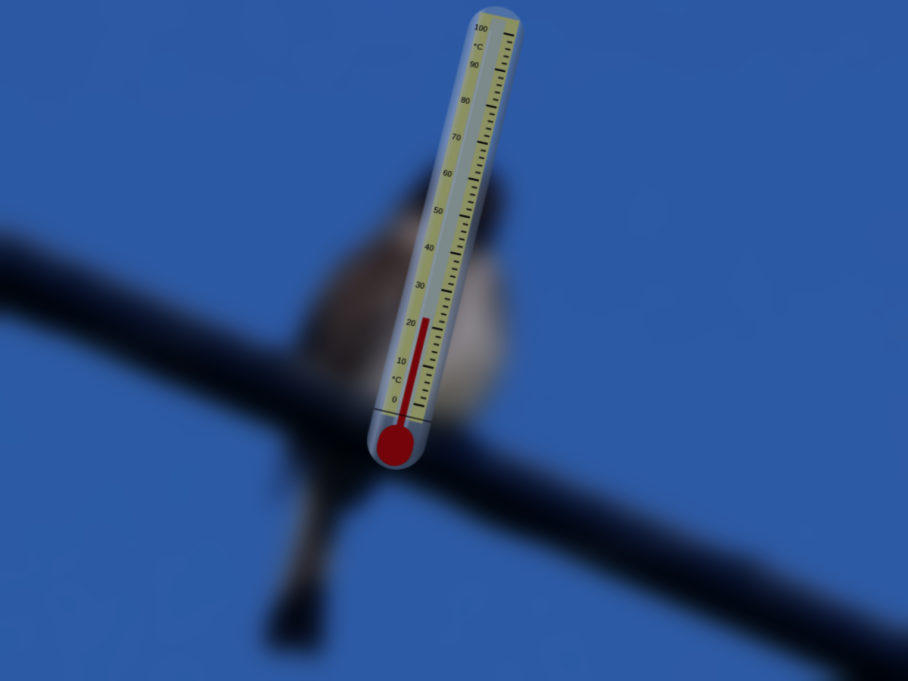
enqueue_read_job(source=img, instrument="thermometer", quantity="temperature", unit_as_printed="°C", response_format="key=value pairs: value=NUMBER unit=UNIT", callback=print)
value=22 unit=°C
